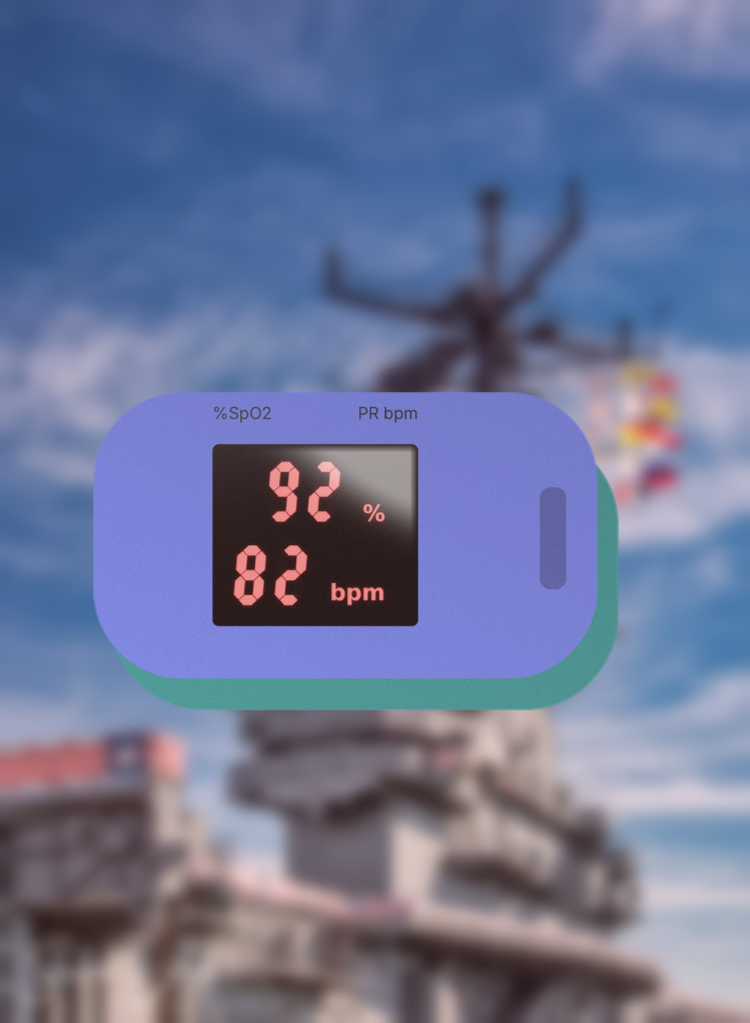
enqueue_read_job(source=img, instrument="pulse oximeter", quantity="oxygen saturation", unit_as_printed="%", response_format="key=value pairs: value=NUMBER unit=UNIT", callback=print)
value=92 unit=%
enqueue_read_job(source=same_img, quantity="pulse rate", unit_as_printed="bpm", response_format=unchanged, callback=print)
value=82 unit=bpm
